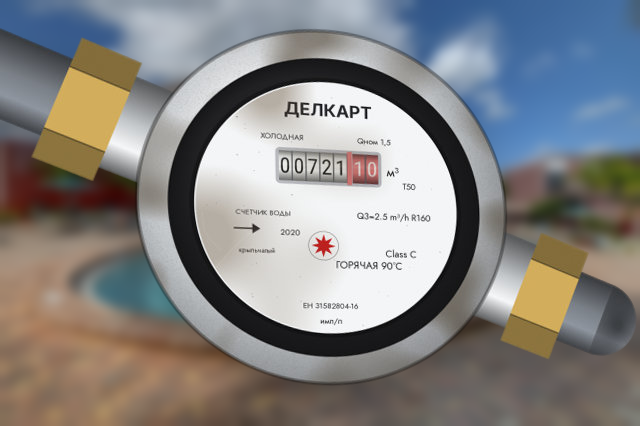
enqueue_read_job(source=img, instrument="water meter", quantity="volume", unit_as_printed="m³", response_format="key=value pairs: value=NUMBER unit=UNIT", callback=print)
value=721.10 unit=m³
